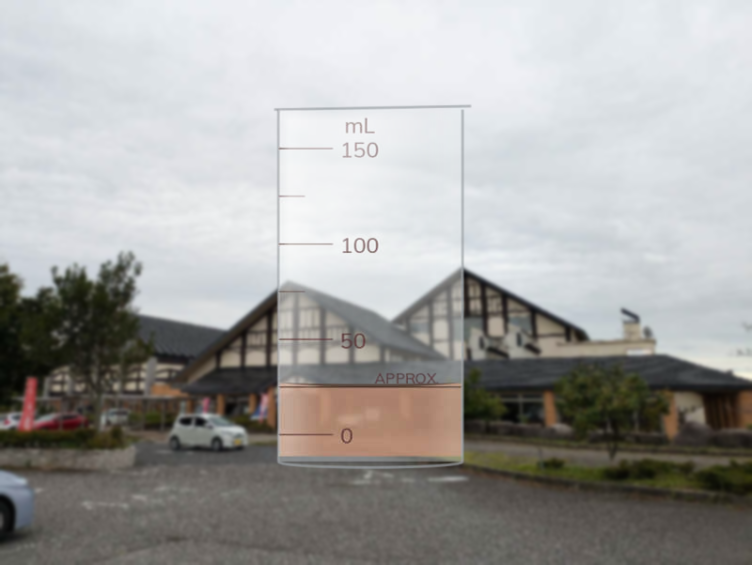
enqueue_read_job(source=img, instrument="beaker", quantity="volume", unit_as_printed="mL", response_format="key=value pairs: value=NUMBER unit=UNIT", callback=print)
value=25 unit=mL
